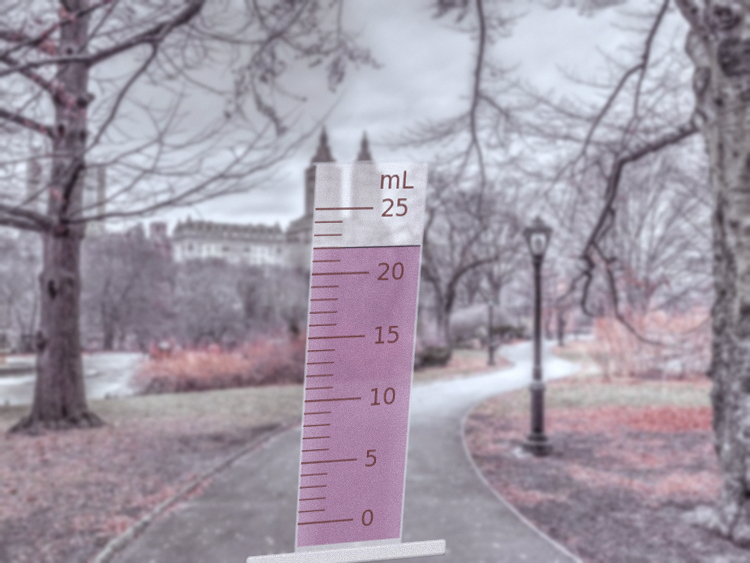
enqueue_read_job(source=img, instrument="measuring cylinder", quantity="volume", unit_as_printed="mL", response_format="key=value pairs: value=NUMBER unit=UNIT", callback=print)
value=22 unit=mL
